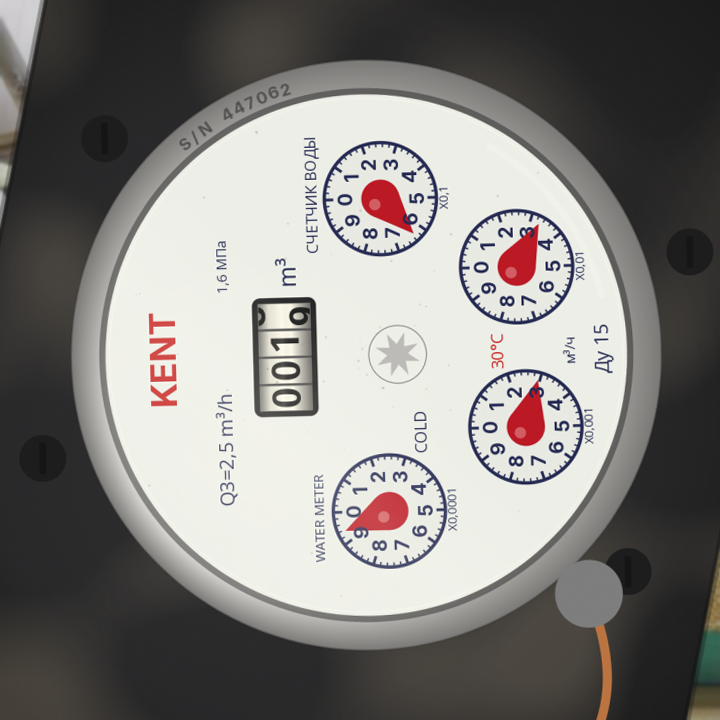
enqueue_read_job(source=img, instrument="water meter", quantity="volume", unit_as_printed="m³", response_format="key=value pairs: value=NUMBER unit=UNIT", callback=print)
value=18.6329 unit=m³
